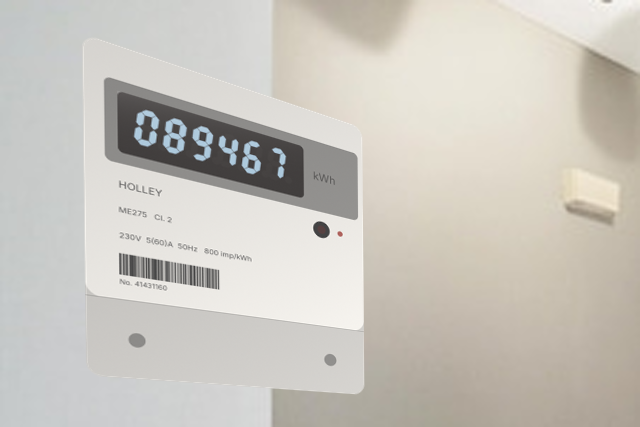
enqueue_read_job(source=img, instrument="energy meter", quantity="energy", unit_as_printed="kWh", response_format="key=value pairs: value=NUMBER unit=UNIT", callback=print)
value=89467 unit=kWh
